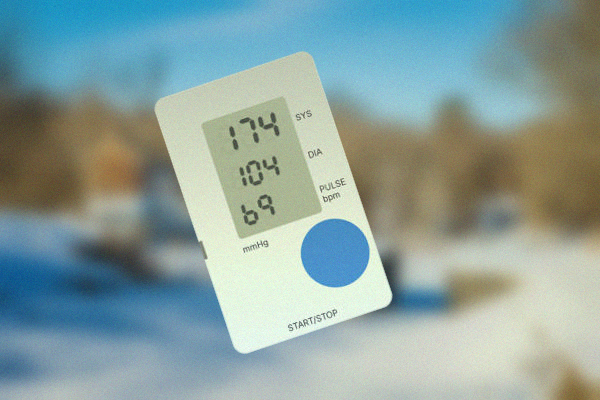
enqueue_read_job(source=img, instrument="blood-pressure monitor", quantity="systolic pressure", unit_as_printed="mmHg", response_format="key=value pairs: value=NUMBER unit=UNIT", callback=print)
value=174 unit=mmHg
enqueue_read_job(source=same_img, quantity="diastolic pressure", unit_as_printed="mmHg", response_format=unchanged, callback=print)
value=104 unit=mmHg
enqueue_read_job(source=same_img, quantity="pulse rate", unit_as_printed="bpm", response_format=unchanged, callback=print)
value=69 unit=bpm
